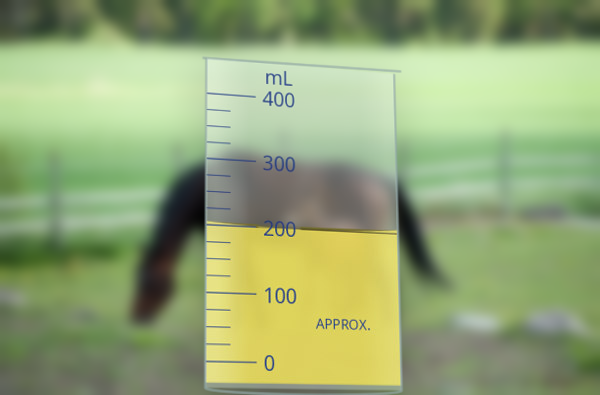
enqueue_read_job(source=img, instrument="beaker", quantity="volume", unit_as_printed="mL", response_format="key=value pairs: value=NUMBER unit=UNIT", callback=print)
value=200 unit=mL
